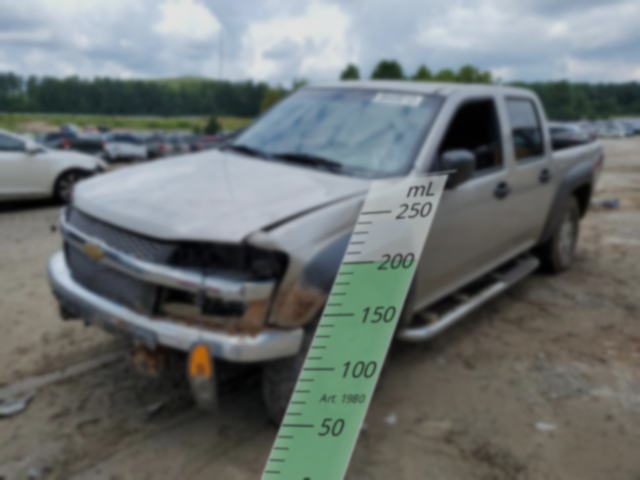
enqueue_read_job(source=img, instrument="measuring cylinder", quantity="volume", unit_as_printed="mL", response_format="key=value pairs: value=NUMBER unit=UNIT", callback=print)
value=200 unit=mL
